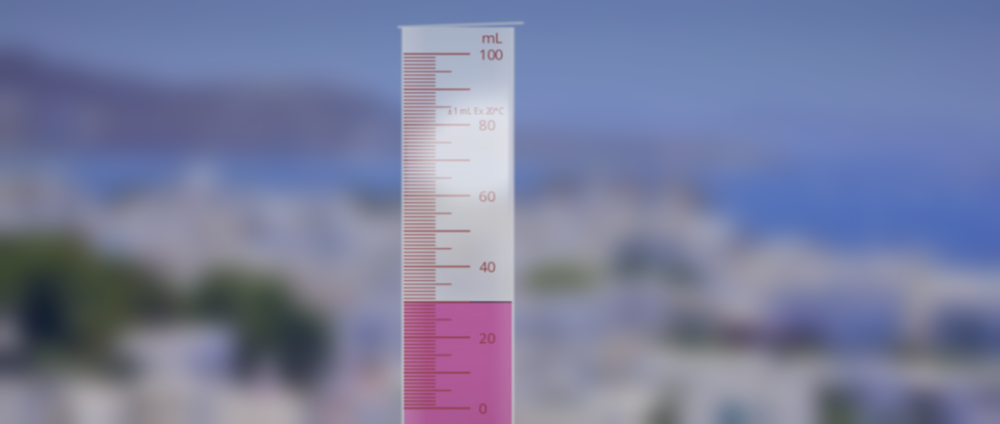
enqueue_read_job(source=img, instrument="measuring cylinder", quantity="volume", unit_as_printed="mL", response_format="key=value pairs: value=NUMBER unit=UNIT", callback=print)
value=30 unit=mL
